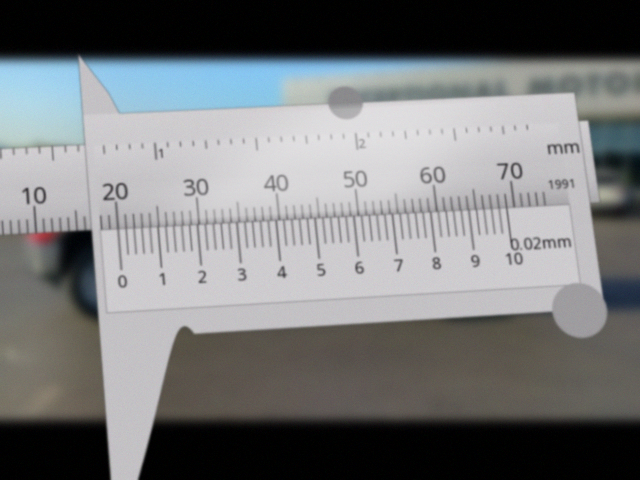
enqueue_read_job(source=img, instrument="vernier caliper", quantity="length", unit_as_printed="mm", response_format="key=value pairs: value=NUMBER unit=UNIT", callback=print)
value=20.0 unit=mm
